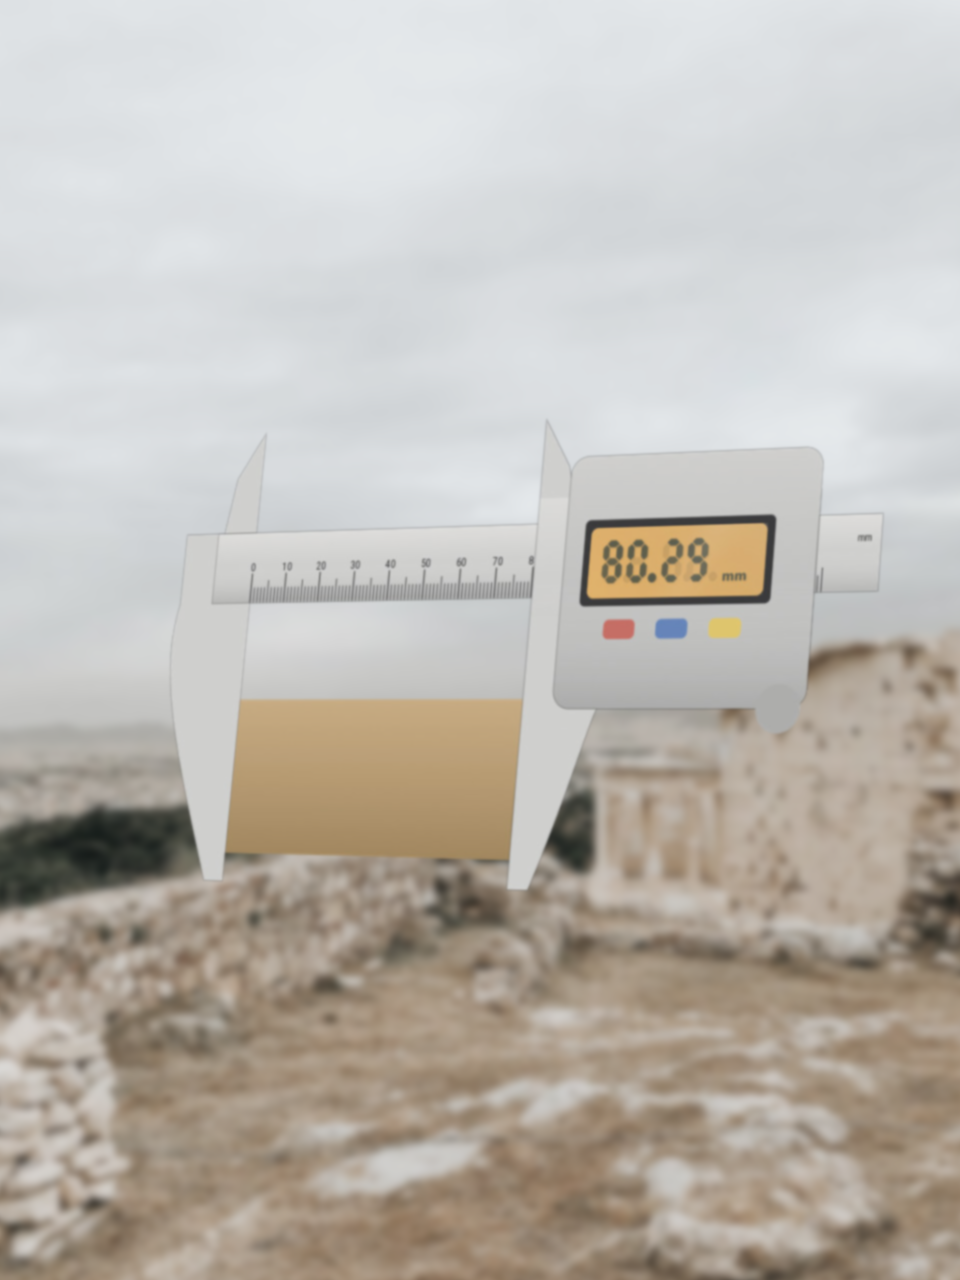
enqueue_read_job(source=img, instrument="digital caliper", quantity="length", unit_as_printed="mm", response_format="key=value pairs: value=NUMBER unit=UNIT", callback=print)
value=80.29 unit=mm
